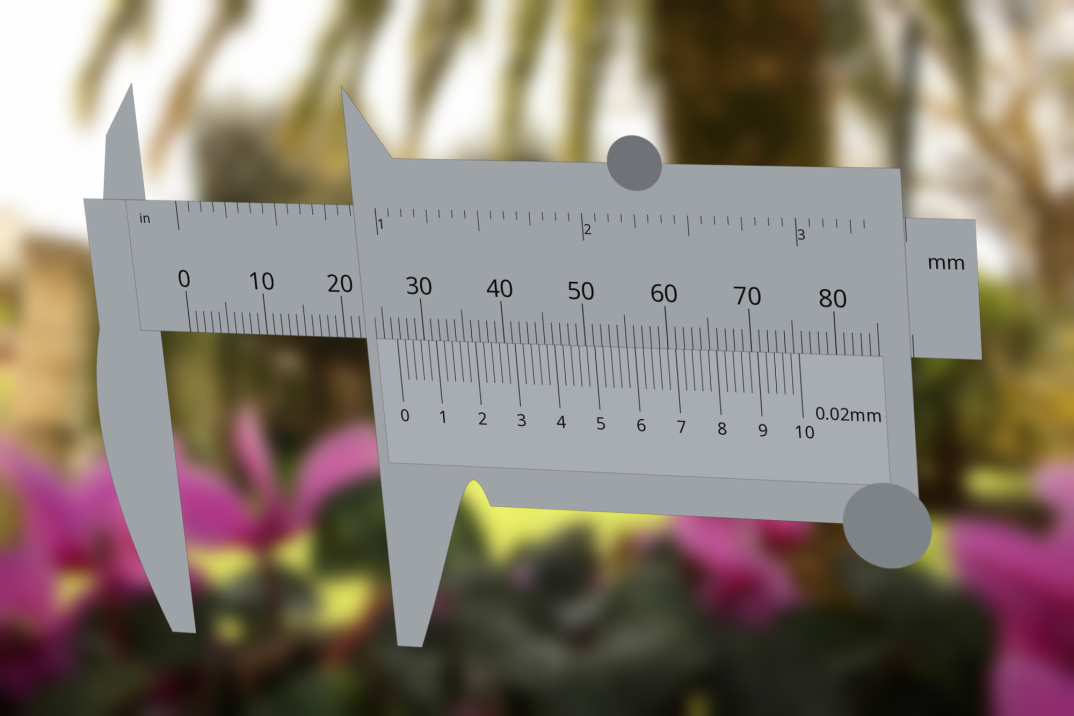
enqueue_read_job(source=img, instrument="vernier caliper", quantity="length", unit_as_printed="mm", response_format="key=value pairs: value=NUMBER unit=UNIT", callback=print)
value=26.6 unit=mm
